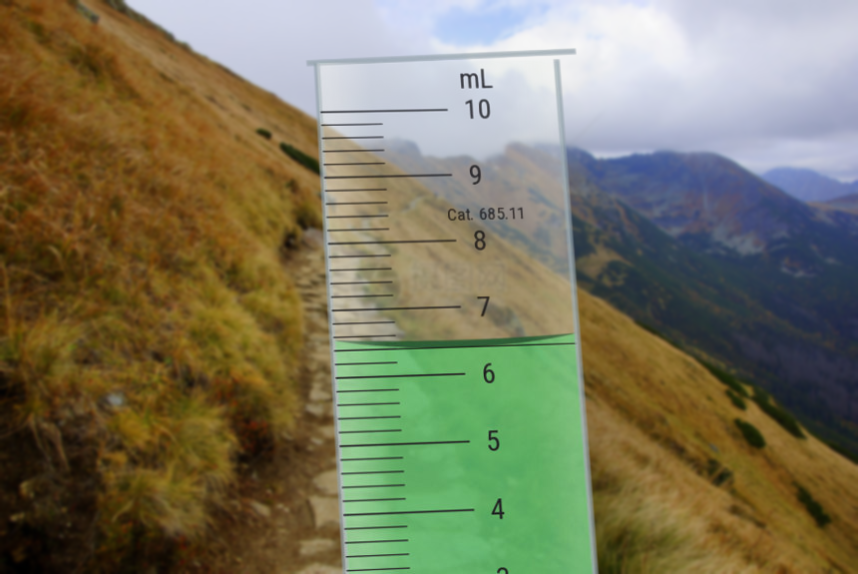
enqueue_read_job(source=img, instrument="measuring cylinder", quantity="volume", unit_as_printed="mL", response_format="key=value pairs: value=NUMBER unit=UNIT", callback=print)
value=6.4 unit=mL
